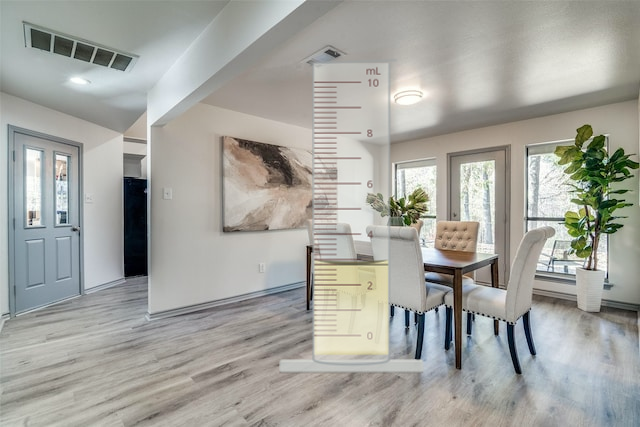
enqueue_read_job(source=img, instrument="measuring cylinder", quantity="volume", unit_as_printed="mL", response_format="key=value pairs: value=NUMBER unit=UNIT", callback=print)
value=2.8 unit=mL
